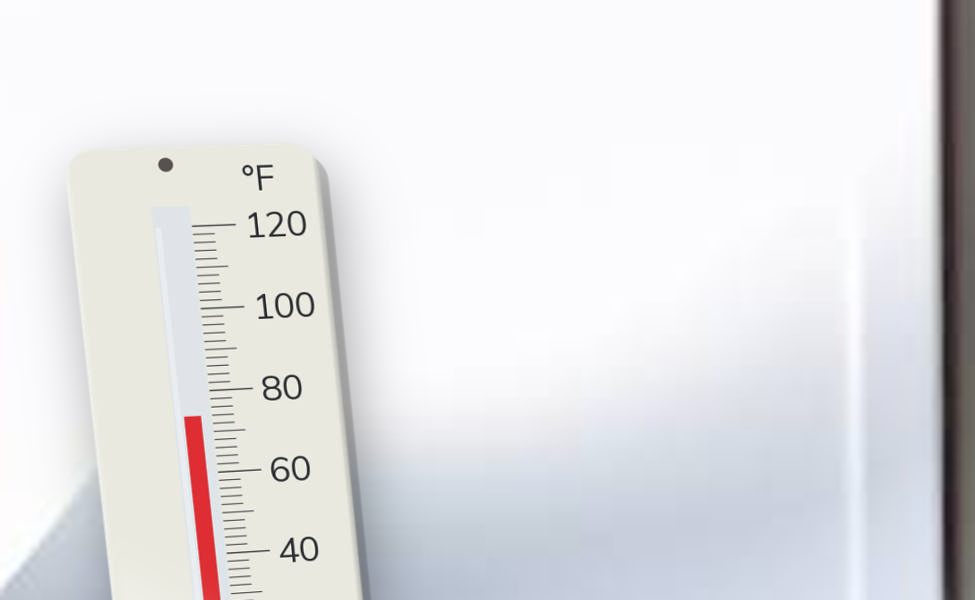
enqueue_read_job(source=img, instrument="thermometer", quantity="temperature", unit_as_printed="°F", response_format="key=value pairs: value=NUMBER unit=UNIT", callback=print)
value=74 unit=°F
